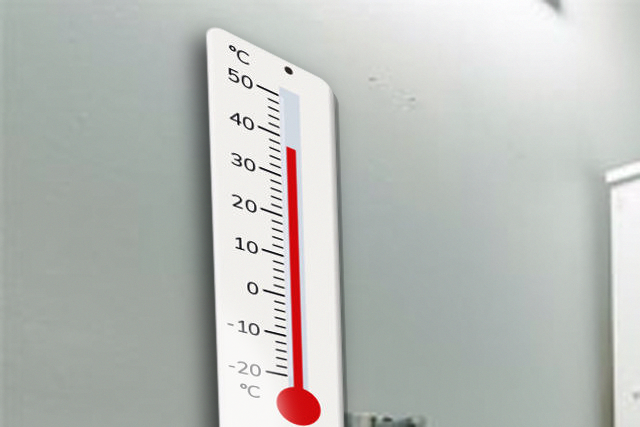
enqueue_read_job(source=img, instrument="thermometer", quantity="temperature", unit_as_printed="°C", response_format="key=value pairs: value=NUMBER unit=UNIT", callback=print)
value=38 unit=°C
